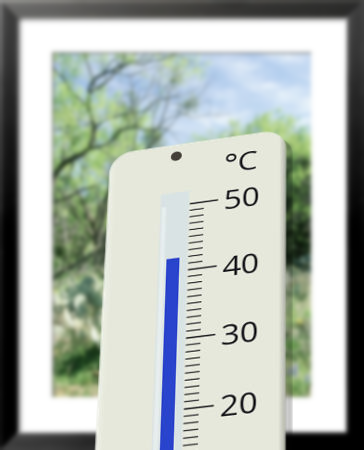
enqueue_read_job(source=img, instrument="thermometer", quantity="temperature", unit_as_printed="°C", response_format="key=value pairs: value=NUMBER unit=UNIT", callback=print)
value=42 unit=°C
